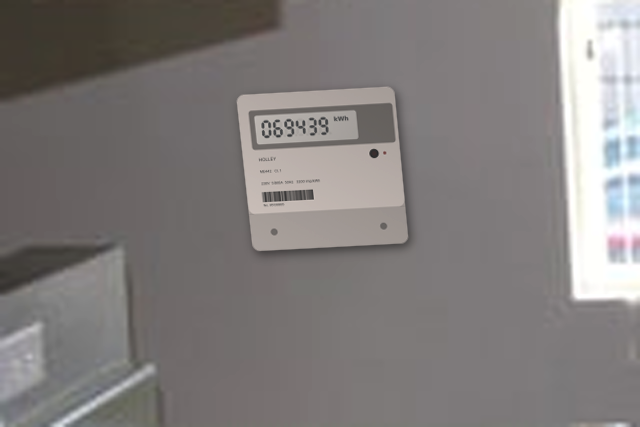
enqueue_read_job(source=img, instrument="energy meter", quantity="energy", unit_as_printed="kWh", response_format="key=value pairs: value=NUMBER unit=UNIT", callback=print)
value=69439 unit=kWh
